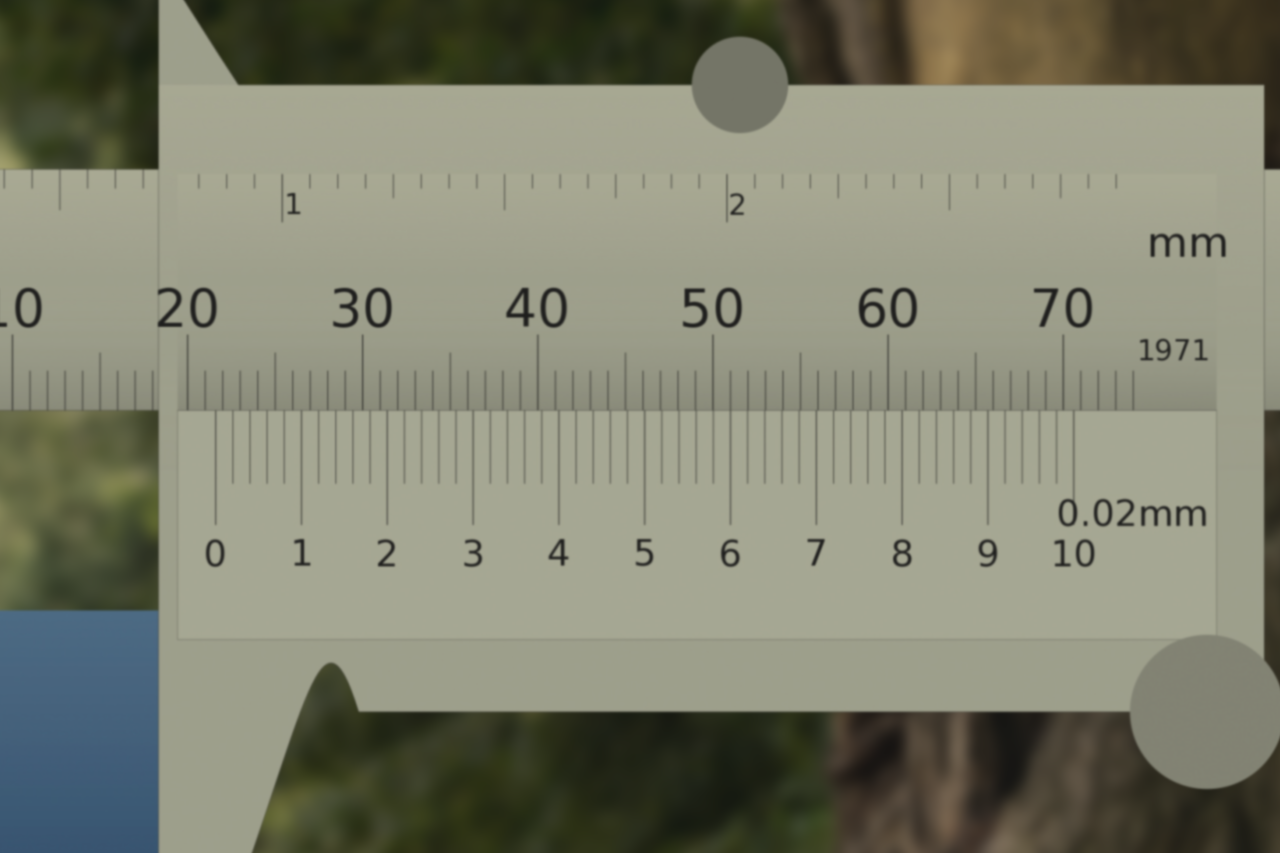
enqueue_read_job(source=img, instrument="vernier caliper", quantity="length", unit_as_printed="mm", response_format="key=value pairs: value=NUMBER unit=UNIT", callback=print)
value=21.6 unit=mm
